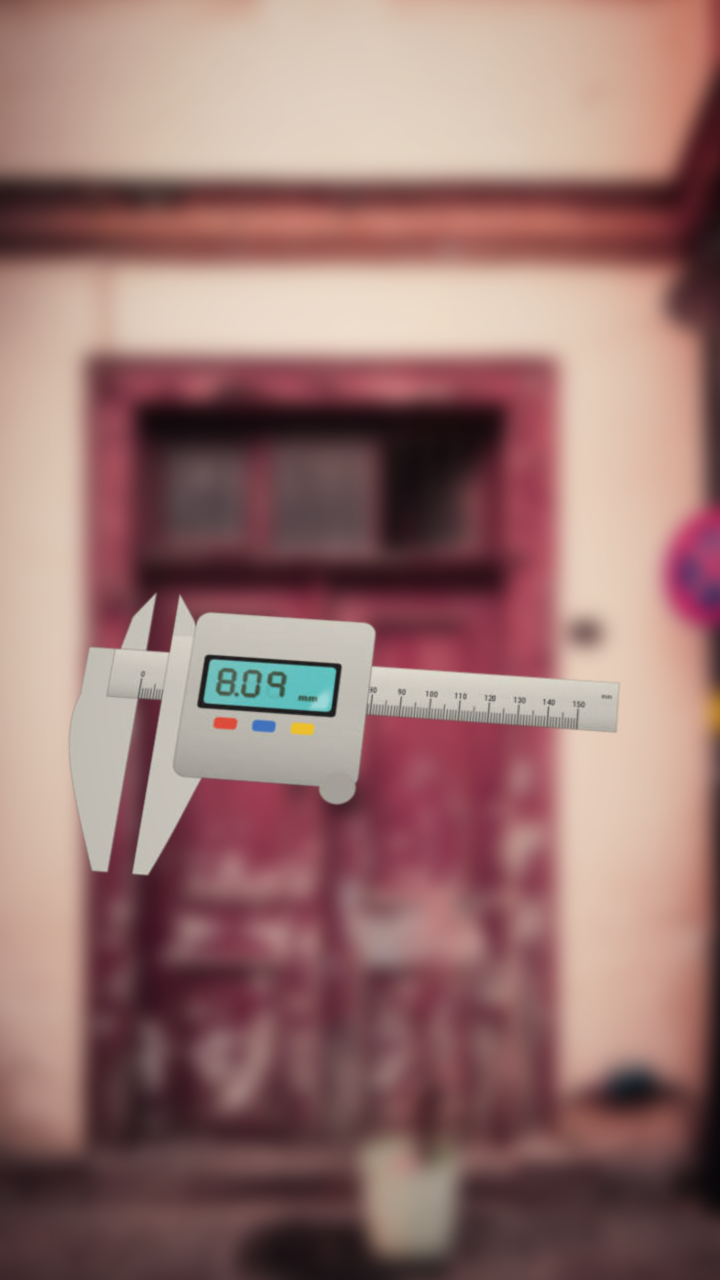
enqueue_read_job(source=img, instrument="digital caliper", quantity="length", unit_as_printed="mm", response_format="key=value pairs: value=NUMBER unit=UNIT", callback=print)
value=8.09 unit=mm
